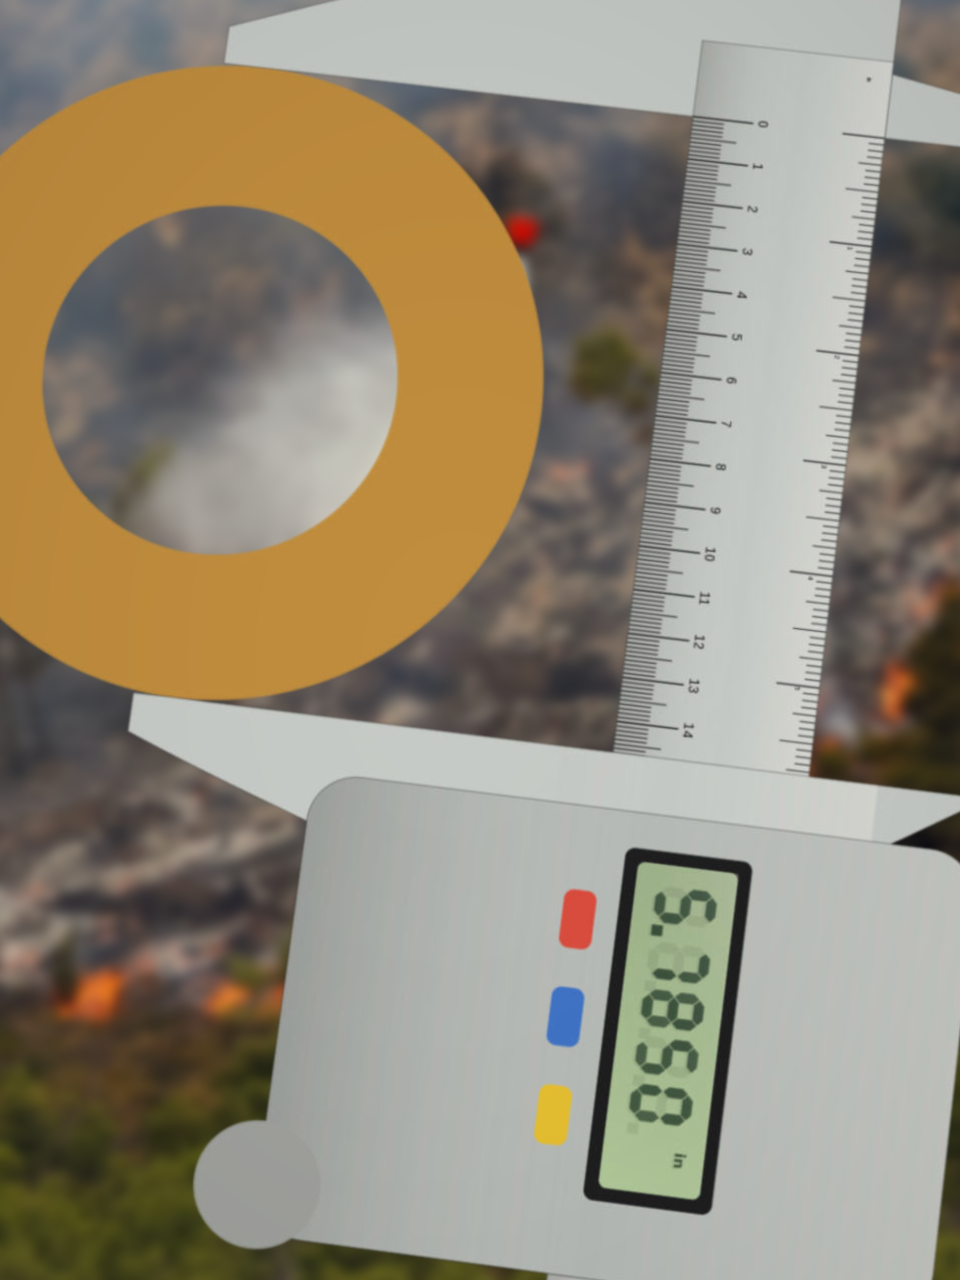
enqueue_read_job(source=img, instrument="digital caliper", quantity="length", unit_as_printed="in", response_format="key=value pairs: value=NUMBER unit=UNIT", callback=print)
value=5.7850 unit=in
